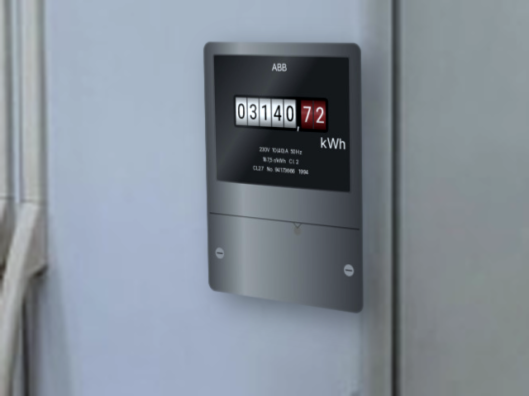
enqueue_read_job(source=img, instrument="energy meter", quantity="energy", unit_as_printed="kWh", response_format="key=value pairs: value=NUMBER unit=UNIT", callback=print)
value=3140.72 unit=kWh
